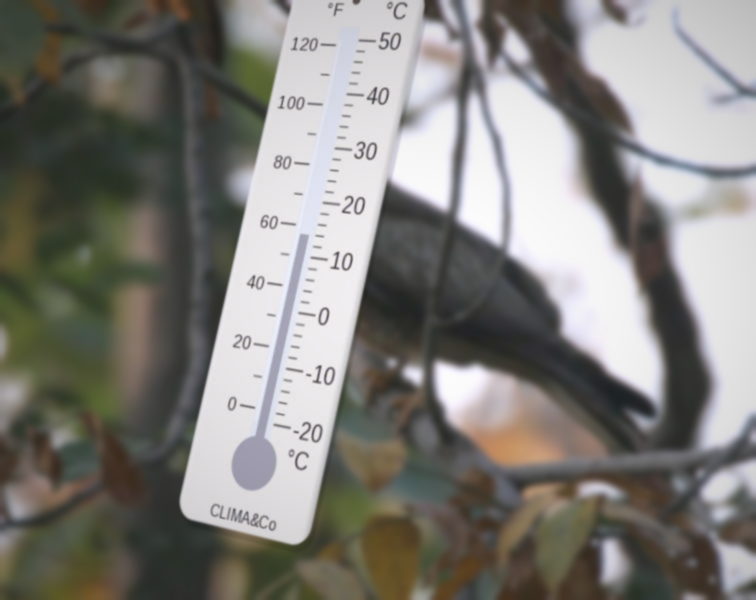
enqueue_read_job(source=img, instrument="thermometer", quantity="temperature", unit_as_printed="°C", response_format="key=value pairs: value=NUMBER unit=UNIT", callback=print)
value=14 unit=°C
